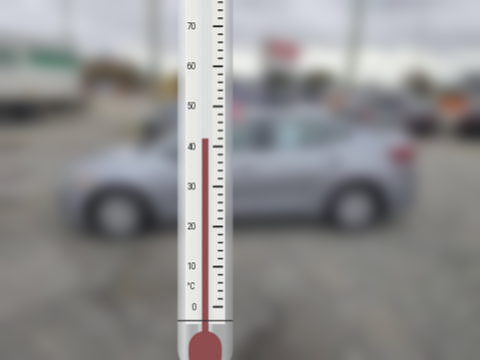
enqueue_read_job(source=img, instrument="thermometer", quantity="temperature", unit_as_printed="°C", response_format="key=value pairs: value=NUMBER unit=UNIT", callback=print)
value=42 unit=°C
